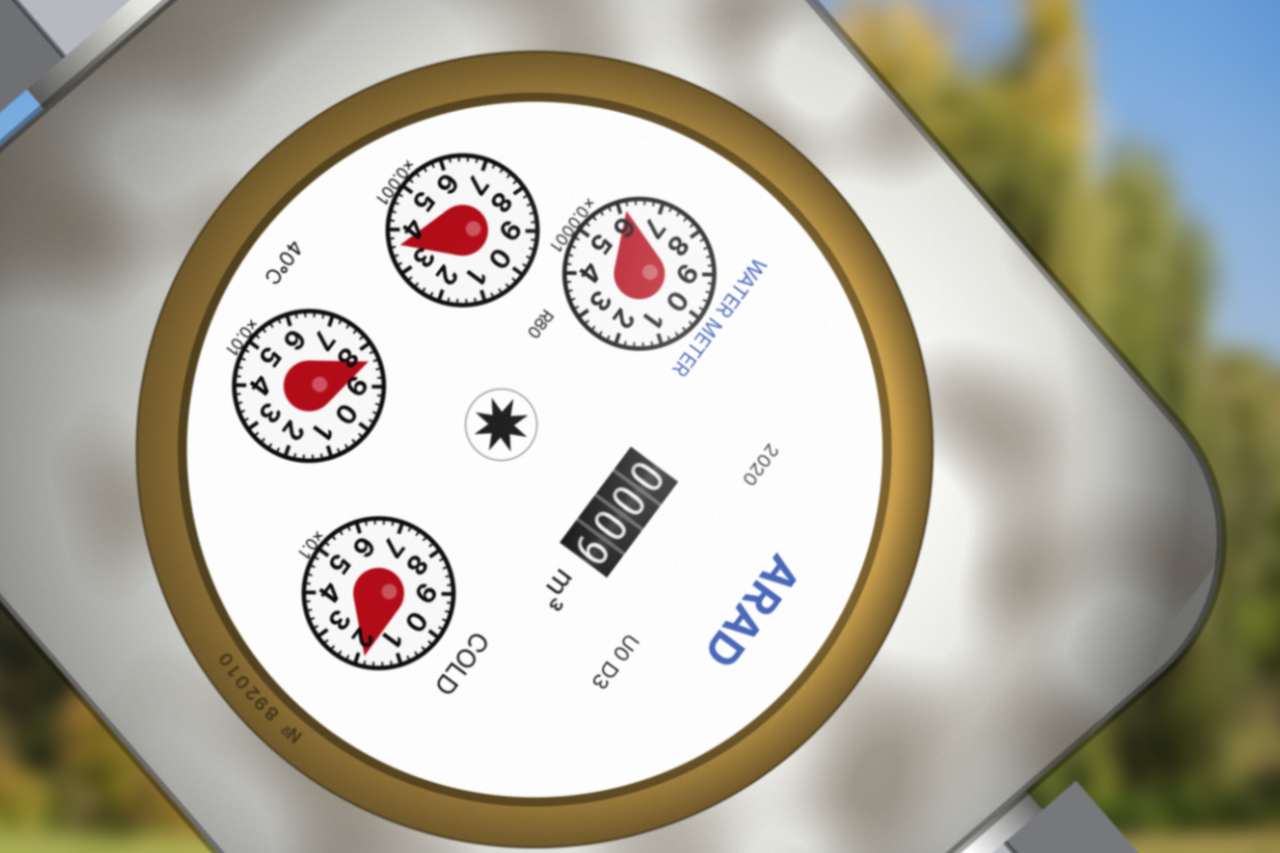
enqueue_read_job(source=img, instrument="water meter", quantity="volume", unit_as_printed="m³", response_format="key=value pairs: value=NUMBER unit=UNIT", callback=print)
value=9.1836 unit=m³
